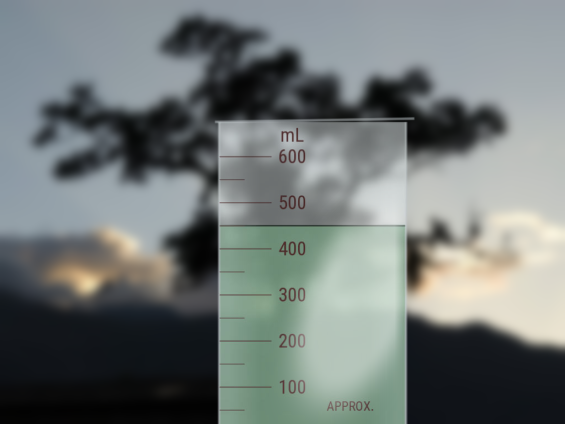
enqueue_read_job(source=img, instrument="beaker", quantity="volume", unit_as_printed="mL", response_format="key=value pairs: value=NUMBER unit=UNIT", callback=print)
value=450 unit=mL
